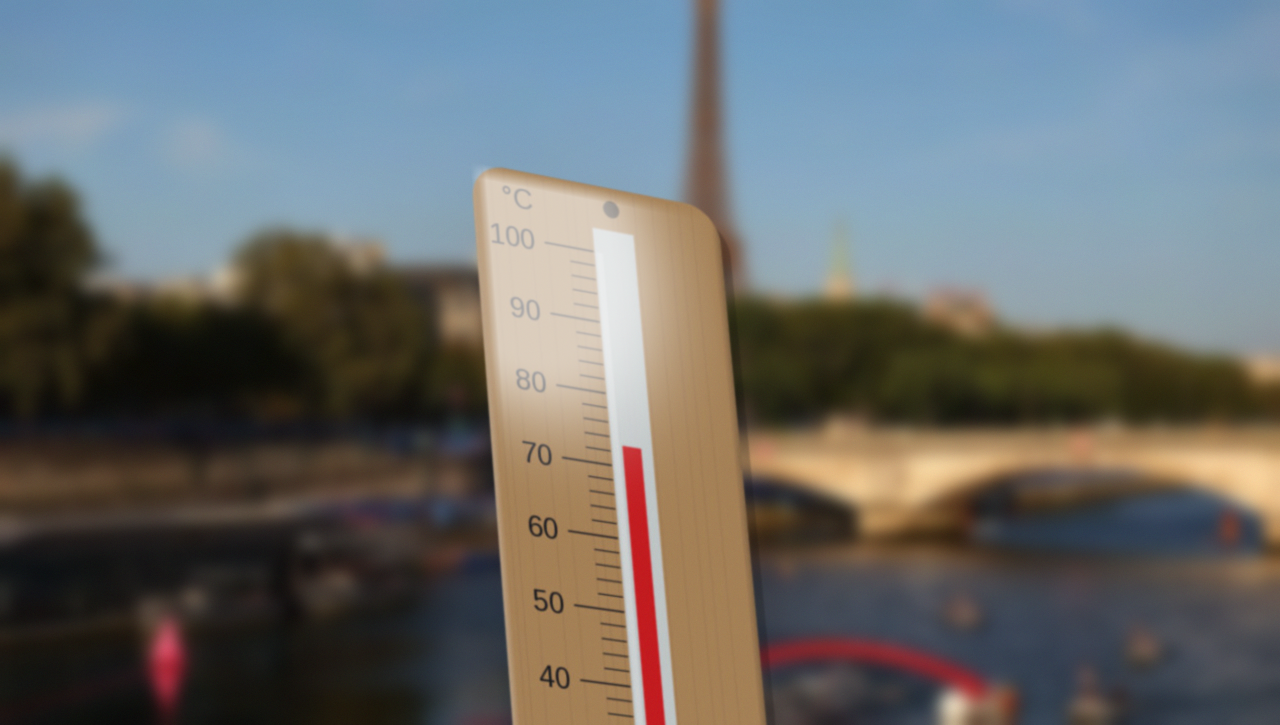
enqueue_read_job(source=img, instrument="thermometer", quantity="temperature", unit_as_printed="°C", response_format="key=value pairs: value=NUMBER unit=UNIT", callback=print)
value=73 unit=°C
